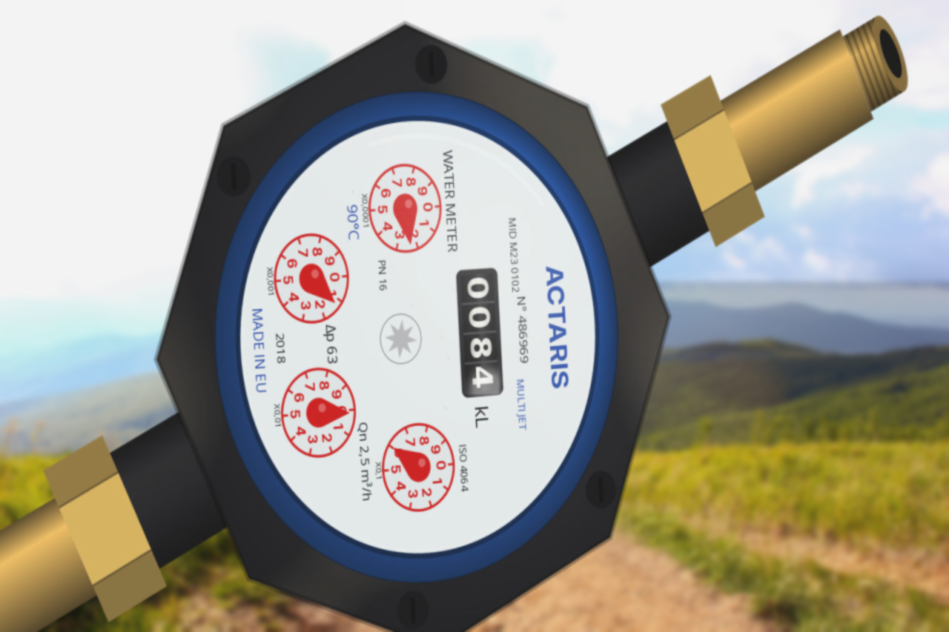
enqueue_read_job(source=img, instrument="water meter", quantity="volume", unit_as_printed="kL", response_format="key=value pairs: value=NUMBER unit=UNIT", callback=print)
value=84.6012 unit=kL
